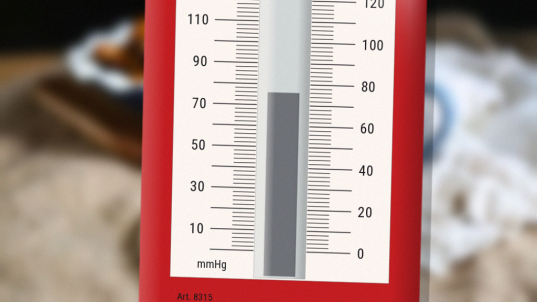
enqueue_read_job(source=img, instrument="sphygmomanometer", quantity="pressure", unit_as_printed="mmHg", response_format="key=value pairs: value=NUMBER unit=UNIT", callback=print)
value=76 unit=mmHg
